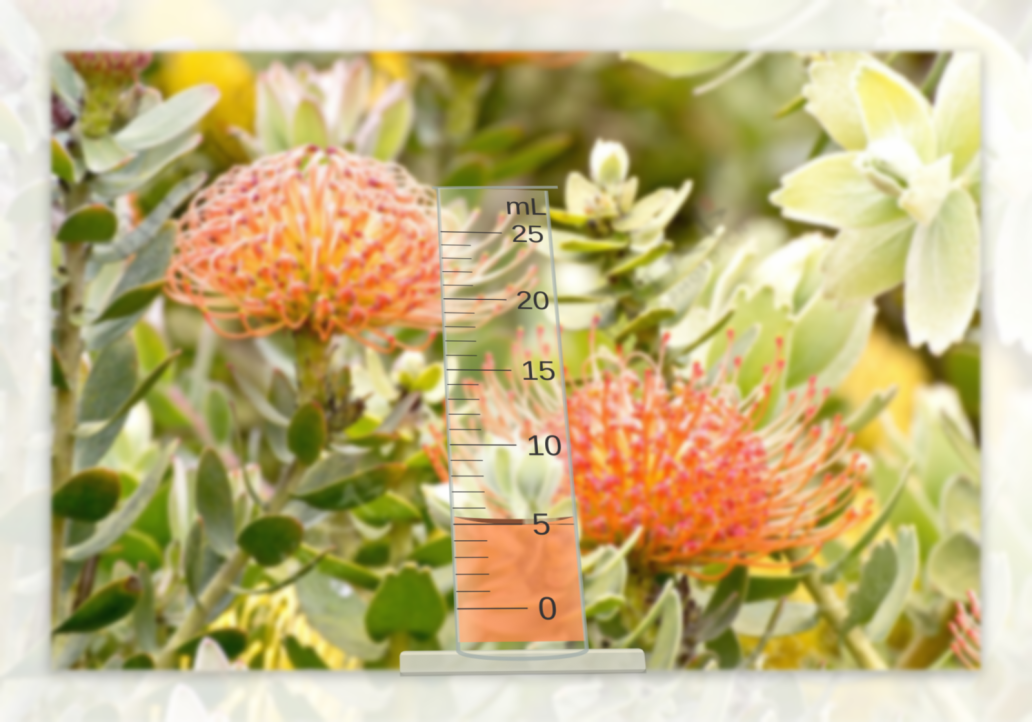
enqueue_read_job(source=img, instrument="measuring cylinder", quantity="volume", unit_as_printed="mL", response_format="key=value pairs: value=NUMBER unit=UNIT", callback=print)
value=5 unit=mL
